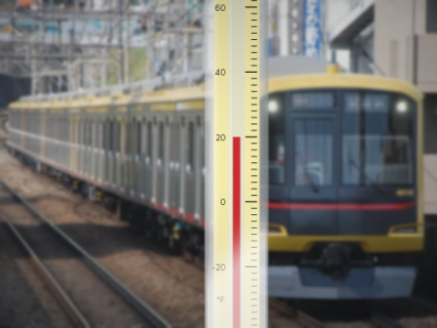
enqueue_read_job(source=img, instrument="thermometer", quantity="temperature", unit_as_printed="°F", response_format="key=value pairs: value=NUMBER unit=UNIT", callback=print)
value=20 unit=°F
